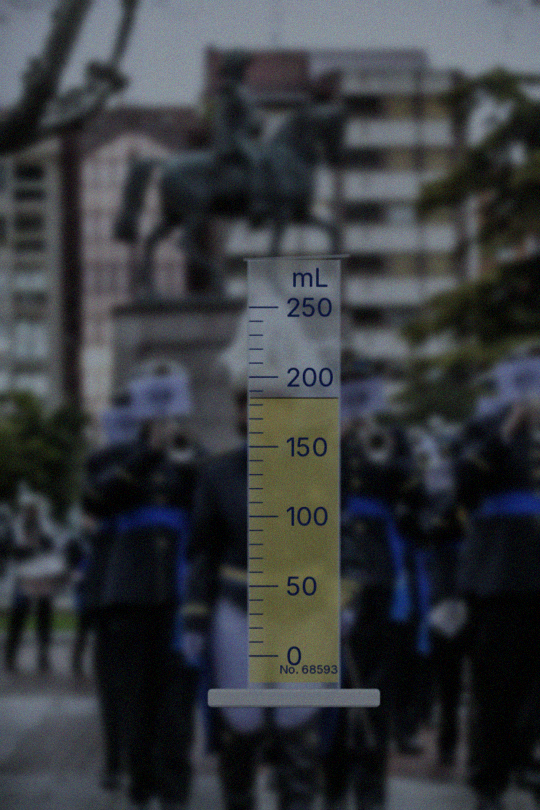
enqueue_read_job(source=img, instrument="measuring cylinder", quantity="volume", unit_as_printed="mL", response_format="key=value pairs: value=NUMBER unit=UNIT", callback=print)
value=185 unit=mL
